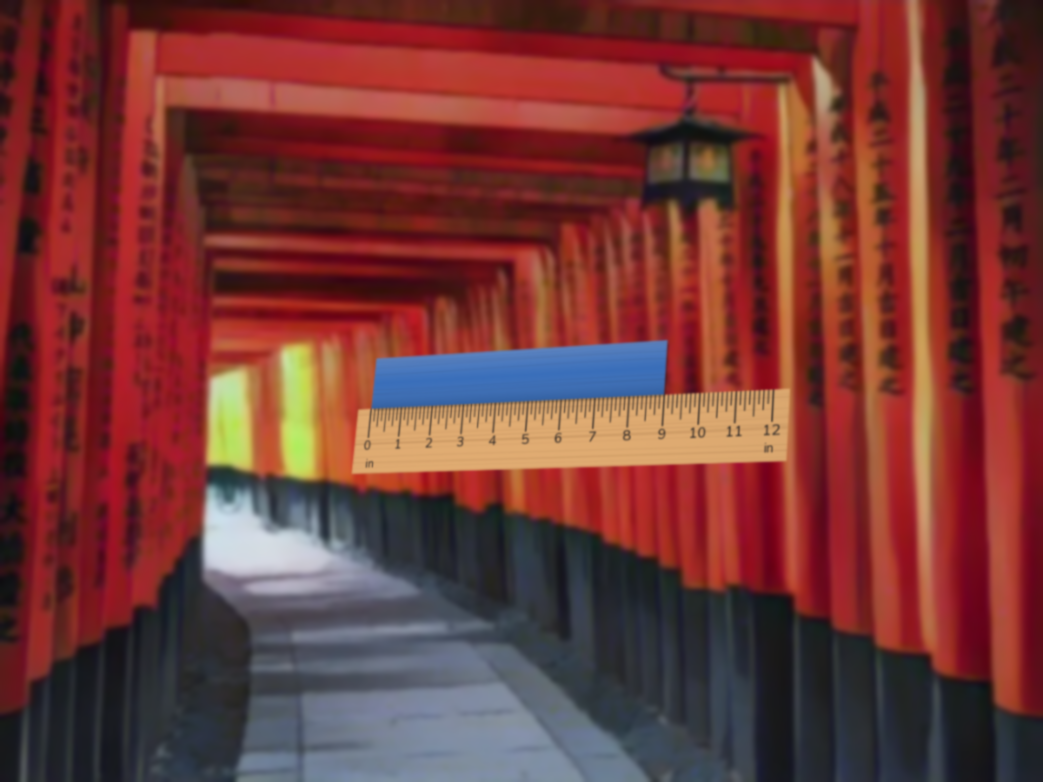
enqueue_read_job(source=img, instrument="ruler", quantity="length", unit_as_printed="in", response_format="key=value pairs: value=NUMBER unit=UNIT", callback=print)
value=9 unit=in
